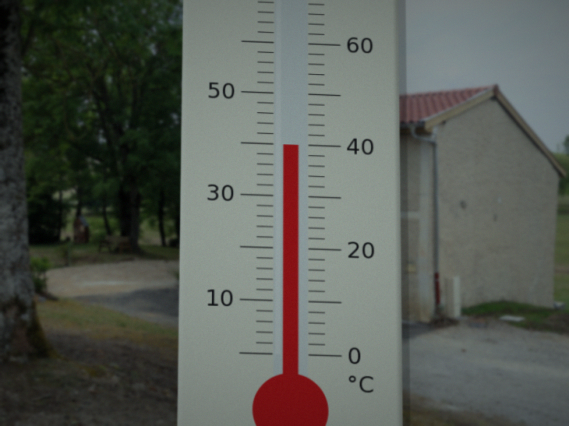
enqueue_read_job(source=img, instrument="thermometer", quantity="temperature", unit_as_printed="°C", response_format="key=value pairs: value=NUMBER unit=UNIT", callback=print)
value=40 unit=°C
